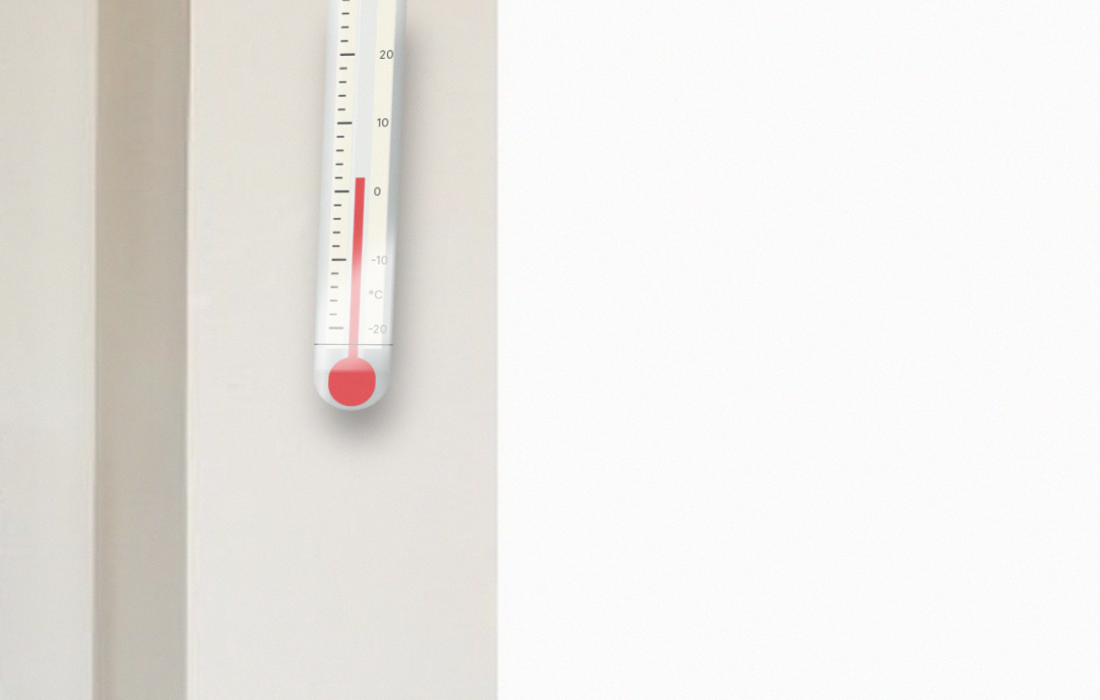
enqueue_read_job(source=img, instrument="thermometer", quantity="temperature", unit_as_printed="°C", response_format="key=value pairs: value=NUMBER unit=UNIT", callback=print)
value=2 unit=°C
